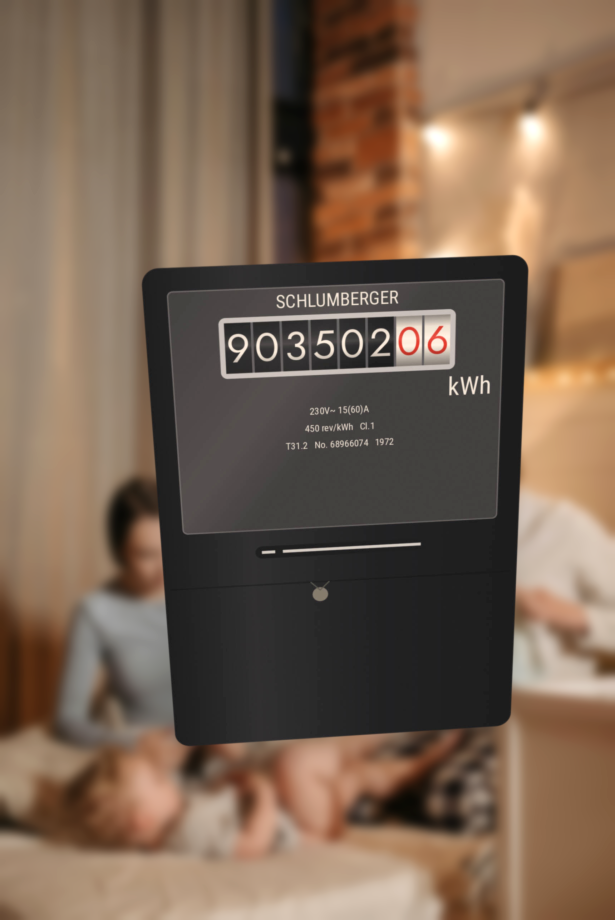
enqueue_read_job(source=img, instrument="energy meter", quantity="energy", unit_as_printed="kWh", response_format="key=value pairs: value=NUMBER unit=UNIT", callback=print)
value=903502.06 unit=kWh
